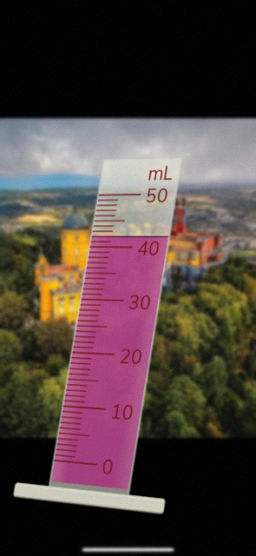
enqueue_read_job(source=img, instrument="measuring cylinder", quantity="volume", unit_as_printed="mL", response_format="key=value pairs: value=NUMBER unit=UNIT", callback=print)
value=42 unit=mL
